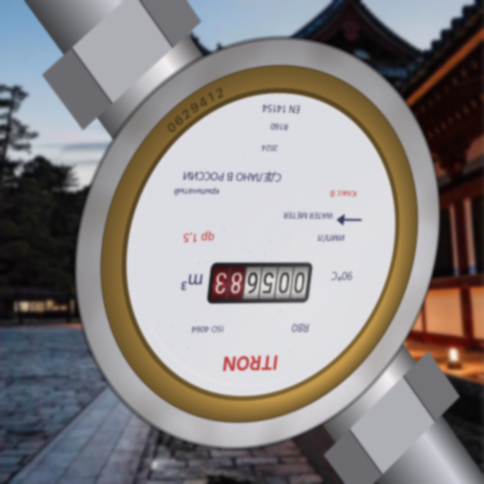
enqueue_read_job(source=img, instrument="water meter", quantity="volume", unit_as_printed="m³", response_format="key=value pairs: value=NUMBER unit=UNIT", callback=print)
value=56.83 unit=m³
